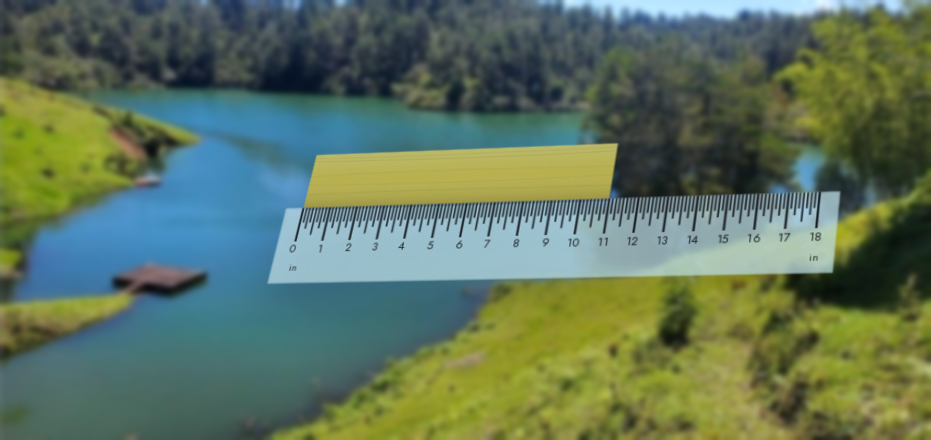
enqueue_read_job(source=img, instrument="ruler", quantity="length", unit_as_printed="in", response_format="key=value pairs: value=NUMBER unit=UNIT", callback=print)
value=11 unit=in
